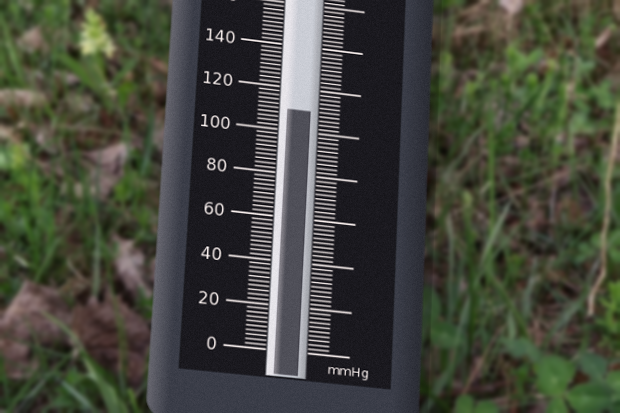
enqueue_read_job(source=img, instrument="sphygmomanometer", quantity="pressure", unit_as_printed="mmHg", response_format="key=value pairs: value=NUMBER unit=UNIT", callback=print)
value=110 unit=mmHg
